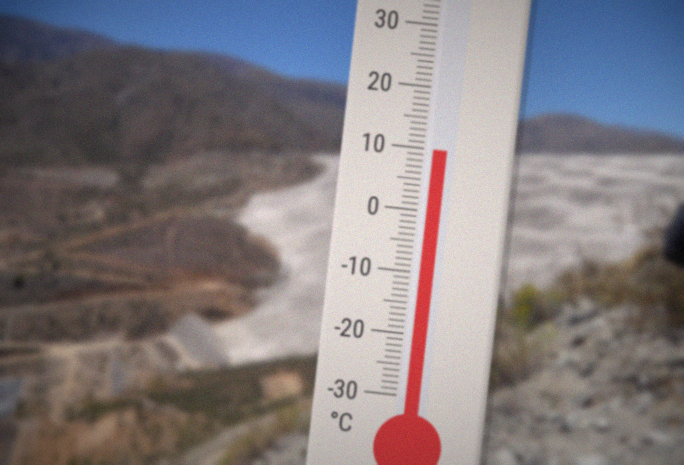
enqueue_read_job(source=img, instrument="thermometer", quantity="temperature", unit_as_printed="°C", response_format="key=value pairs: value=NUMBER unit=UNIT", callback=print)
value=10 unit=°C
